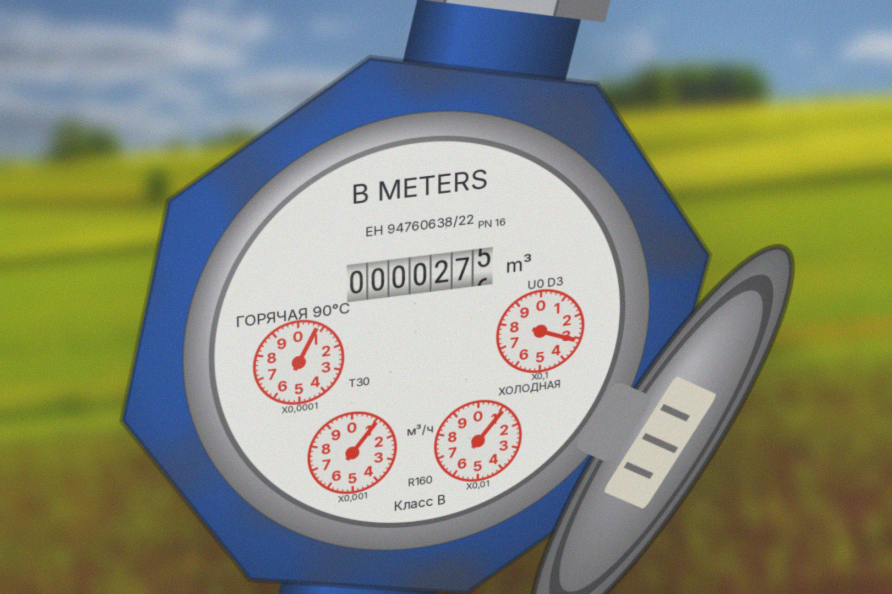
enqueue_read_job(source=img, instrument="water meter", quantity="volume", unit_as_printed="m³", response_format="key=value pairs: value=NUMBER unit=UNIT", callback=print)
value=275.3110 unit=m³
